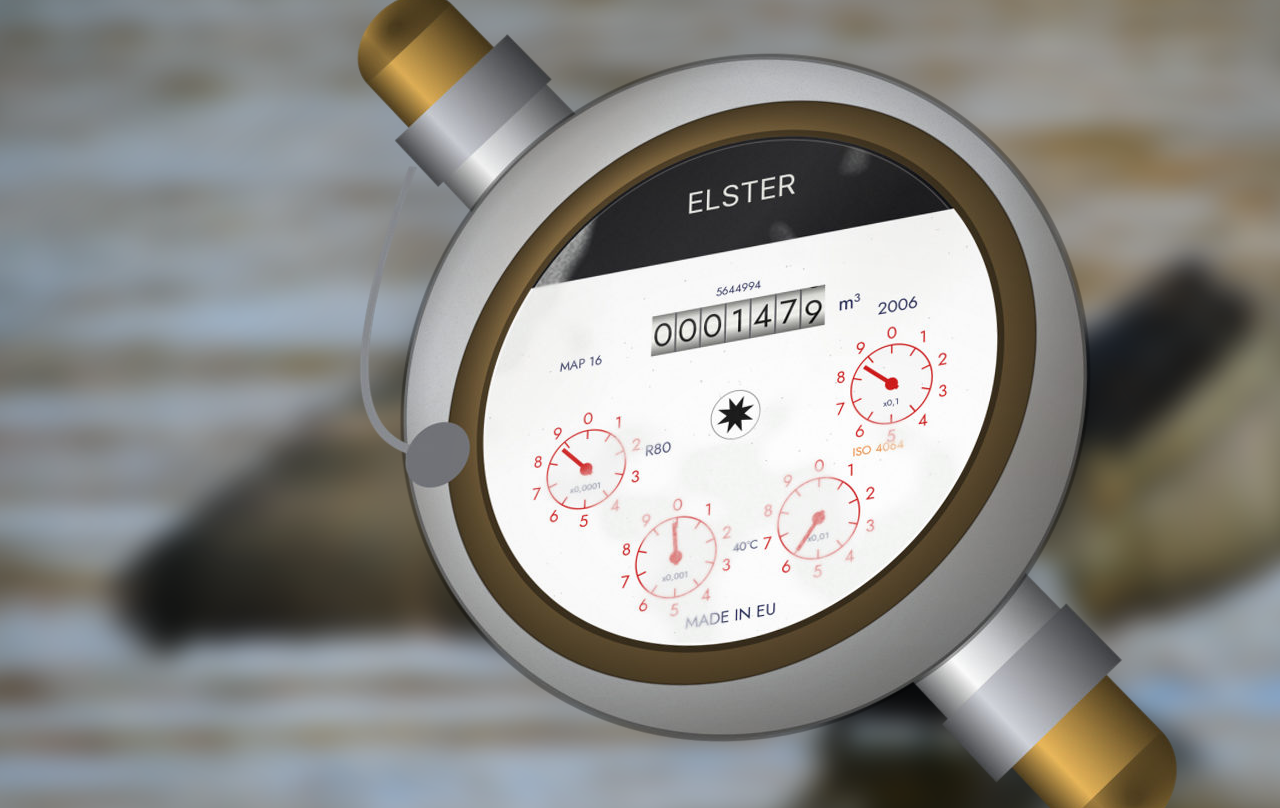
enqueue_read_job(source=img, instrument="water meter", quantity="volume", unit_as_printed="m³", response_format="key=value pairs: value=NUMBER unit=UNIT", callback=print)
value=1478.8598 unit=m³
